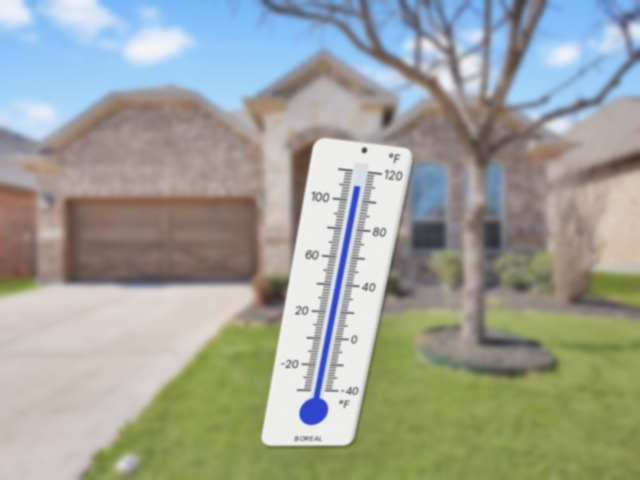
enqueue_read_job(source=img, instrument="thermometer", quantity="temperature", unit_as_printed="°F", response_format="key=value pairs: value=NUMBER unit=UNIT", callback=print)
value=110 unit=°F
